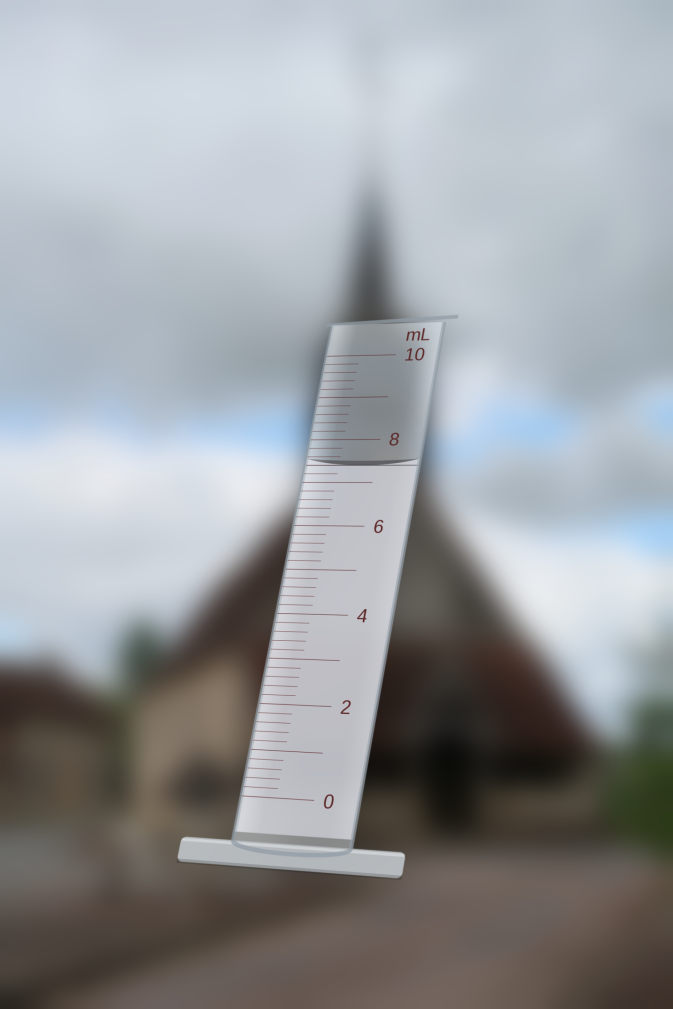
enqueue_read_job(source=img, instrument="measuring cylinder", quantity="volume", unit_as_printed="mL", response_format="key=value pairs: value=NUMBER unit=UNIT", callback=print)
value=7.4 unit=mL
